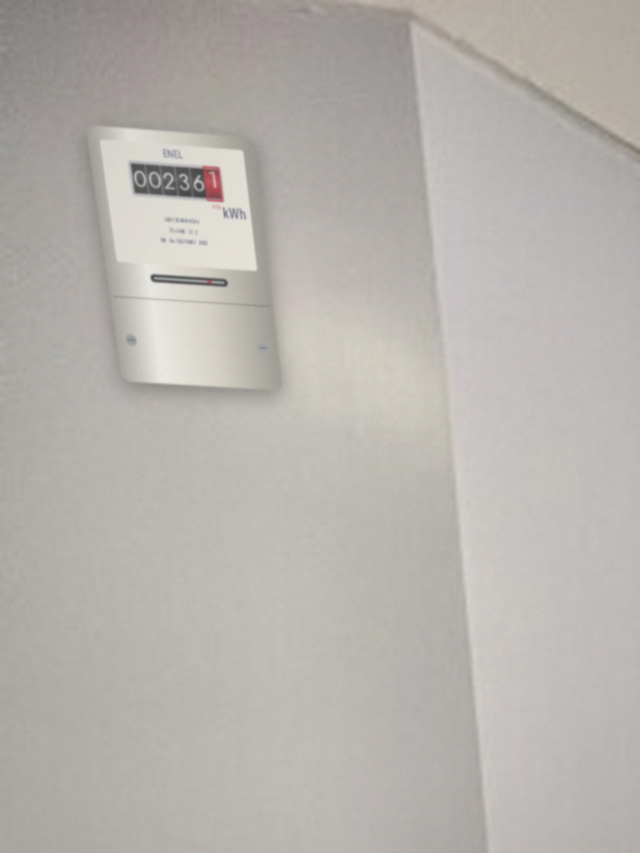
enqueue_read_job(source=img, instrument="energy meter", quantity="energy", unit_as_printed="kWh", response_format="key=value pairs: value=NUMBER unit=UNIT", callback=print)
value=236.1 unit=kWh
